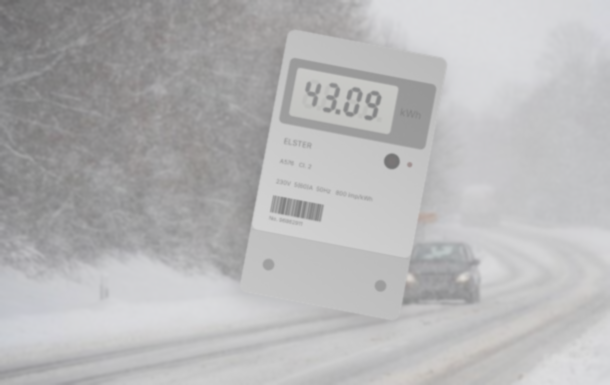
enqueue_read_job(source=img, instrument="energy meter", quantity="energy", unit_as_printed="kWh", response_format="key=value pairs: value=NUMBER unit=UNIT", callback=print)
value=43.09 unit=kWh
